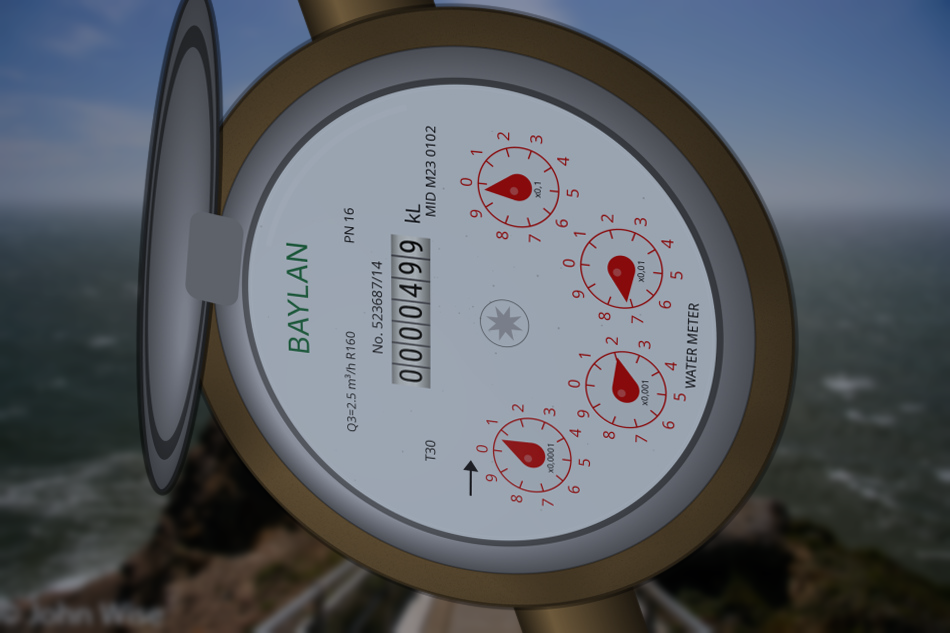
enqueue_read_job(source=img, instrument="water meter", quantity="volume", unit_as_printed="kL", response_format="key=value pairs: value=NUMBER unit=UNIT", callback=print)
value=498.9720 unit=kL
